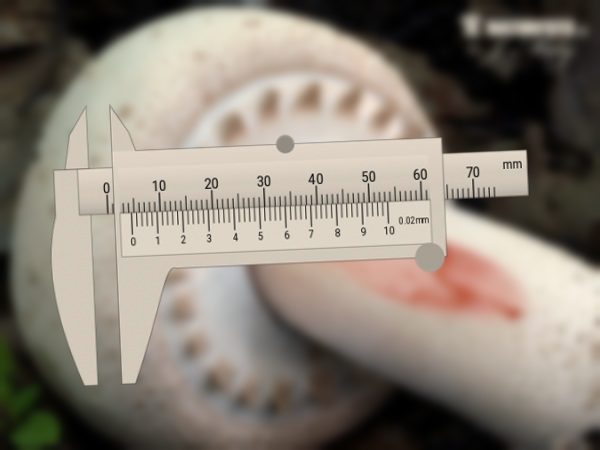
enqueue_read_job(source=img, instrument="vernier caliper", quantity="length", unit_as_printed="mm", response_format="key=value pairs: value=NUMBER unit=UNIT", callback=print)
value=4.5 unit=mm
